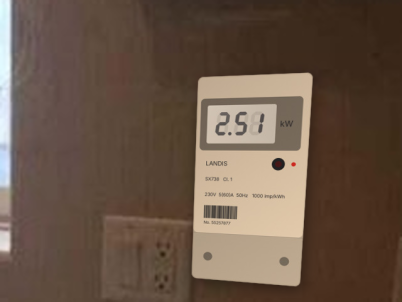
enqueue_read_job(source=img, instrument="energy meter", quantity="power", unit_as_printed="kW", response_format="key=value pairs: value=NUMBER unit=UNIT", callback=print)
value=2.51 unit=kW
